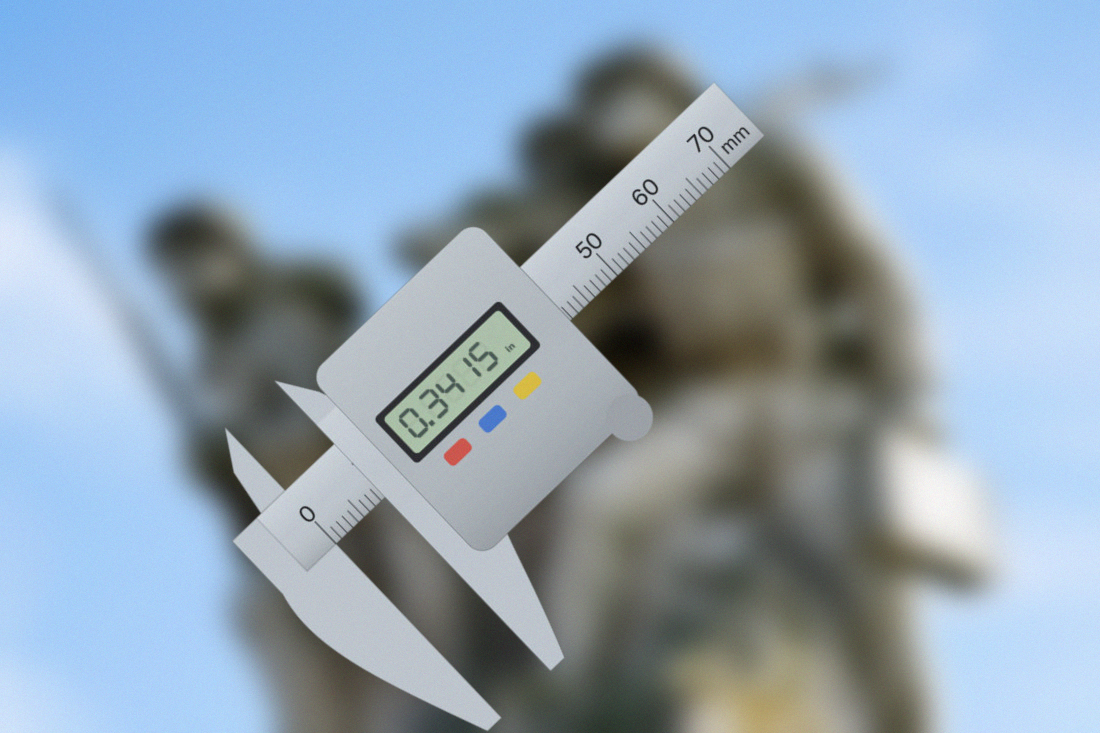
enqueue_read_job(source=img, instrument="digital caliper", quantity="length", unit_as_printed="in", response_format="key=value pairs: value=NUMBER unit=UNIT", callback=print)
value=0.3415 unit=in
